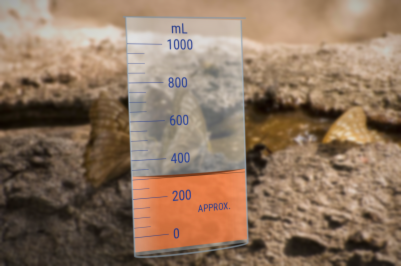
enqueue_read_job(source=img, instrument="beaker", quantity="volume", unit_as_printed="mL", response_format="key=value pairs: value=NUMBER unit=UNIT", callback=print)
value=300 unit=mL
